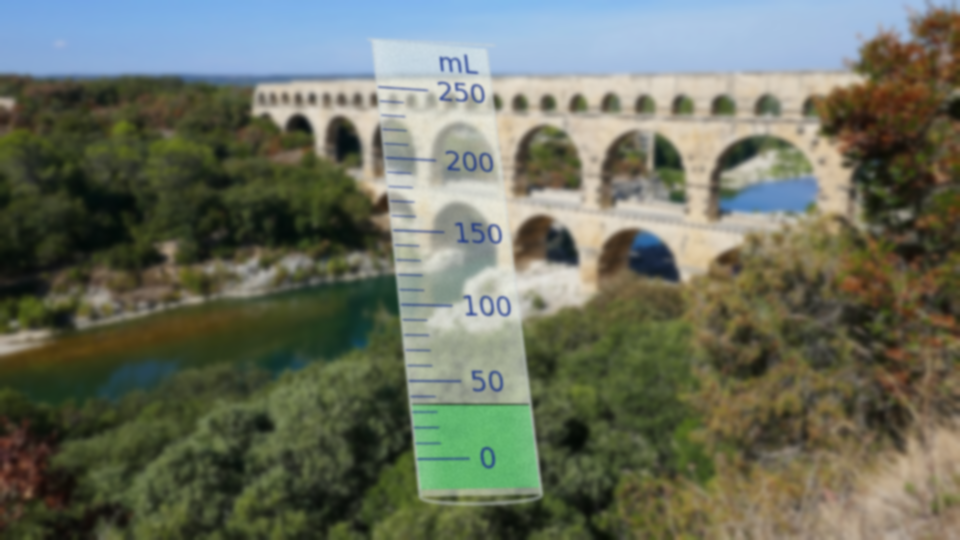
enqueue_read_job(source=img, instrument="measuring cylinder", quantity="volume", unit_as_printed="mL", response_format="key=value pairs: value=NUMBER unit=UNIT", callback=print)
value=35 unit=mL
